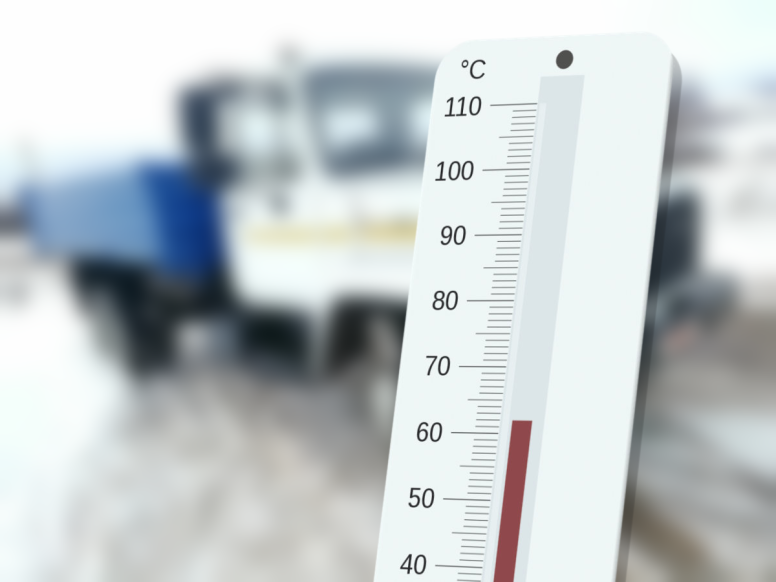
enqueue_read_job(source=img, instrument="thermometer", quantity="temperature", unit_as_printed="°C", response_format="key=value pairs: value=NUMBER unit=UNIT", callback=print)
value=62 unit=°C
